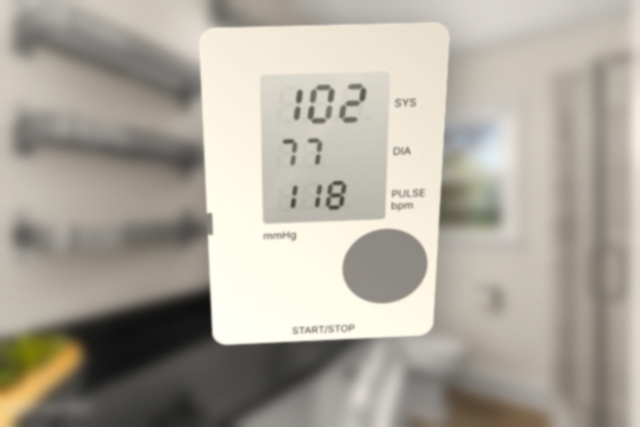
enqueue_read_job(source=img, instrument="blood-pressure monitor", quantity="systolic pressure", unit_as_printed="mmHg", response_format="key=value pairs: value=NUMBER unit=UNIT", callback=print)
value=102 unit=mmHg
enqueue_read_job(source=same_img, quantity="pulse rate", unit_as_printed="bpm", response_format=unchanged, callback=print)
value=118 unit=bpm
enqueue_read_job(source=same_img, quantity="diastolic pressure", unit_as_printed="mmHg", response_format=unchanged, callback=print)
value=77 unit=mmHg
